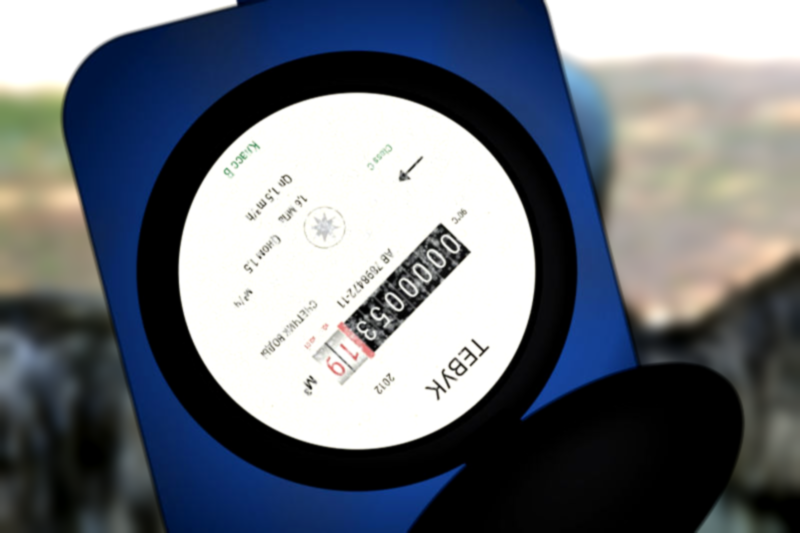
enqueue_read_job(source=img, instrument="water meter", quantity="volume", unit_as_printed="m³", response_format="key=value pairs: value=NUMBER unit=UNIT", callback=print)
value=53.19 unit=m³
